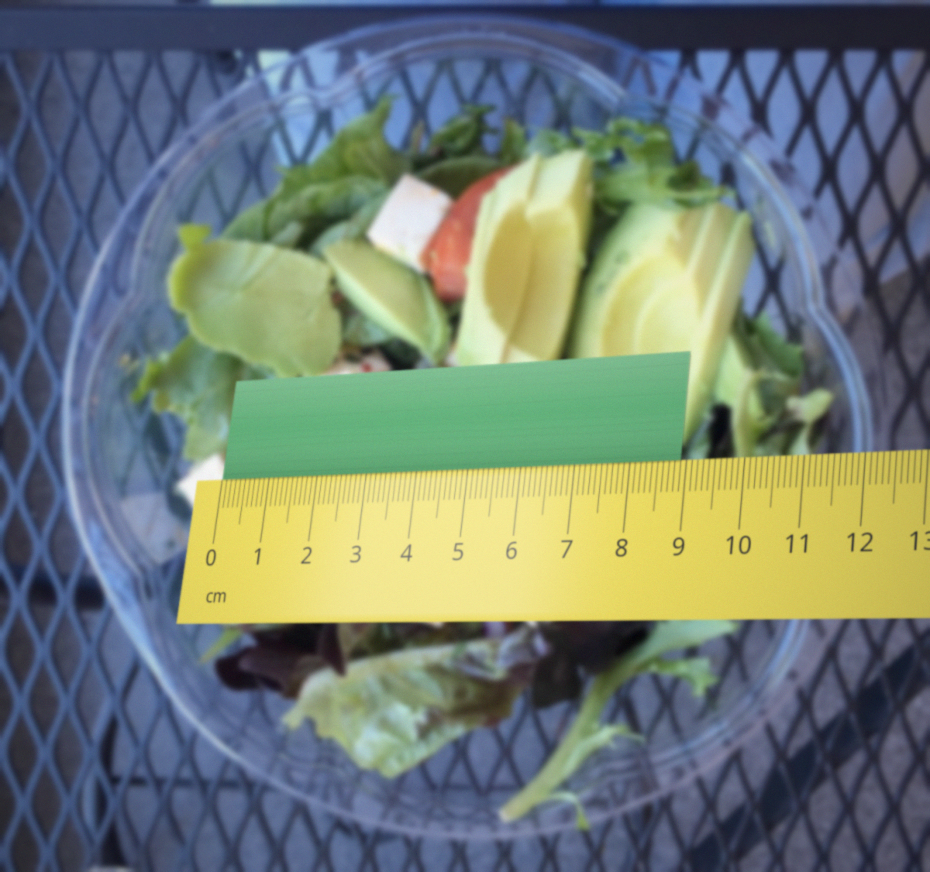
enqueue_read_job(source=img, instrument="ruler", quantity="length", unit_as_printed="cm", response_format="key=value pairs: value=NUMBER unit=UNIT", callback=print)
value=8.9 unit=cm
